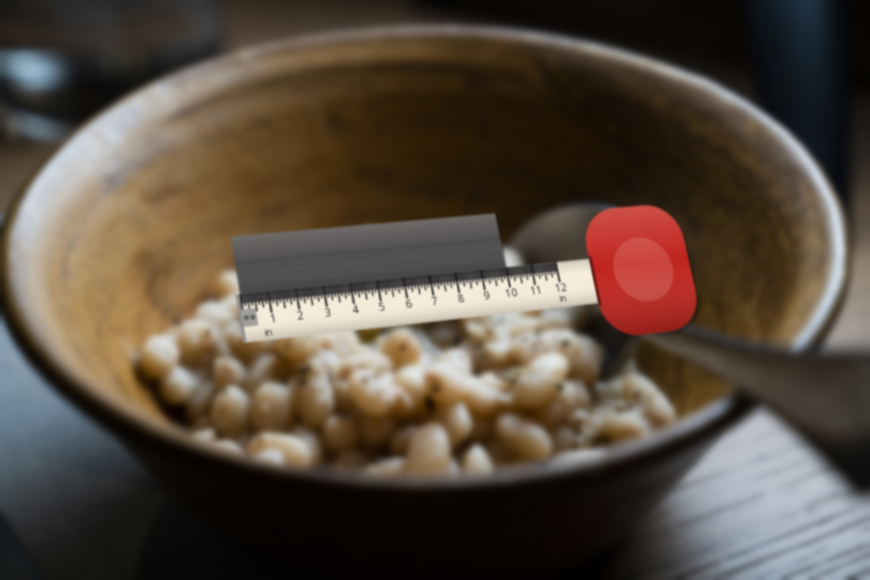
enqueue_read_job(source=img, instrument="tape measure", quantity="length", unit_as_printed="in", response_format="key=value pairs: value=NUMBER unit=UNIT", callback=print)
value=10 unit=in
